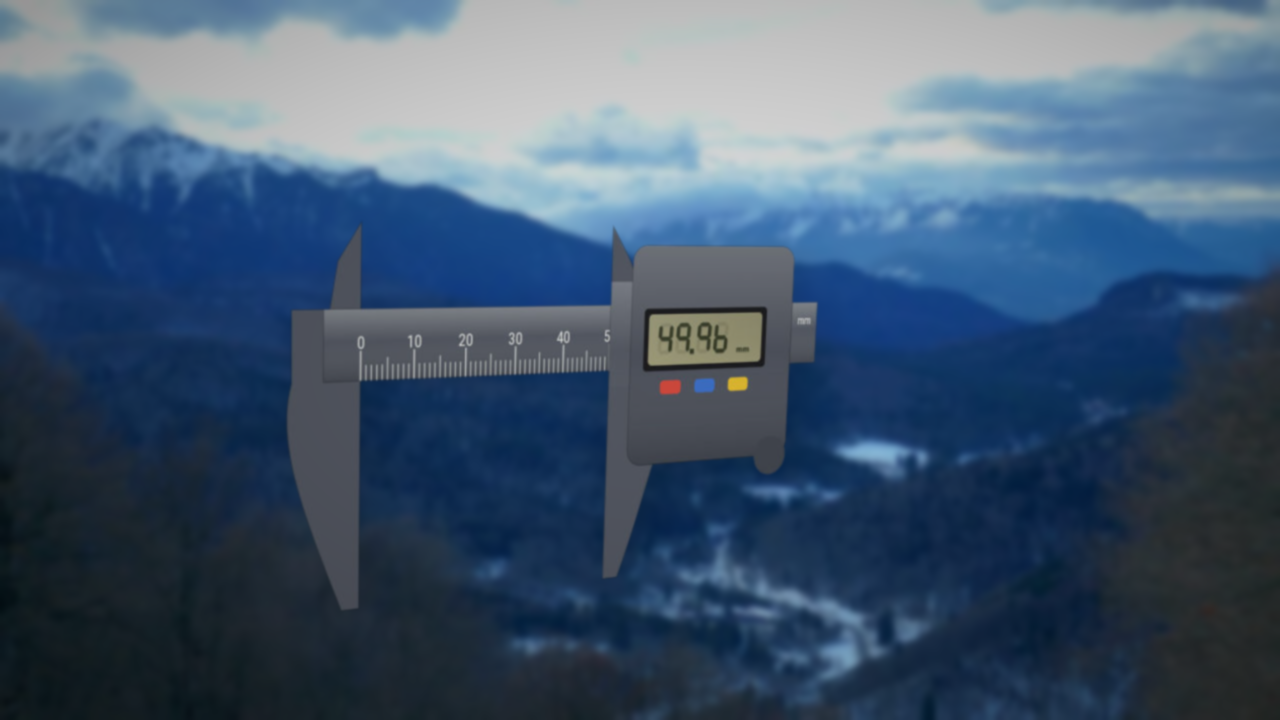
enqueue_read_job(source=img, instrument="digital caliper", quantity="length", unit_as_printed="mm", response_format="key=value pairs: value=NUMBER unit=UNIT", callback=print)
value=49.96 unit=mm
